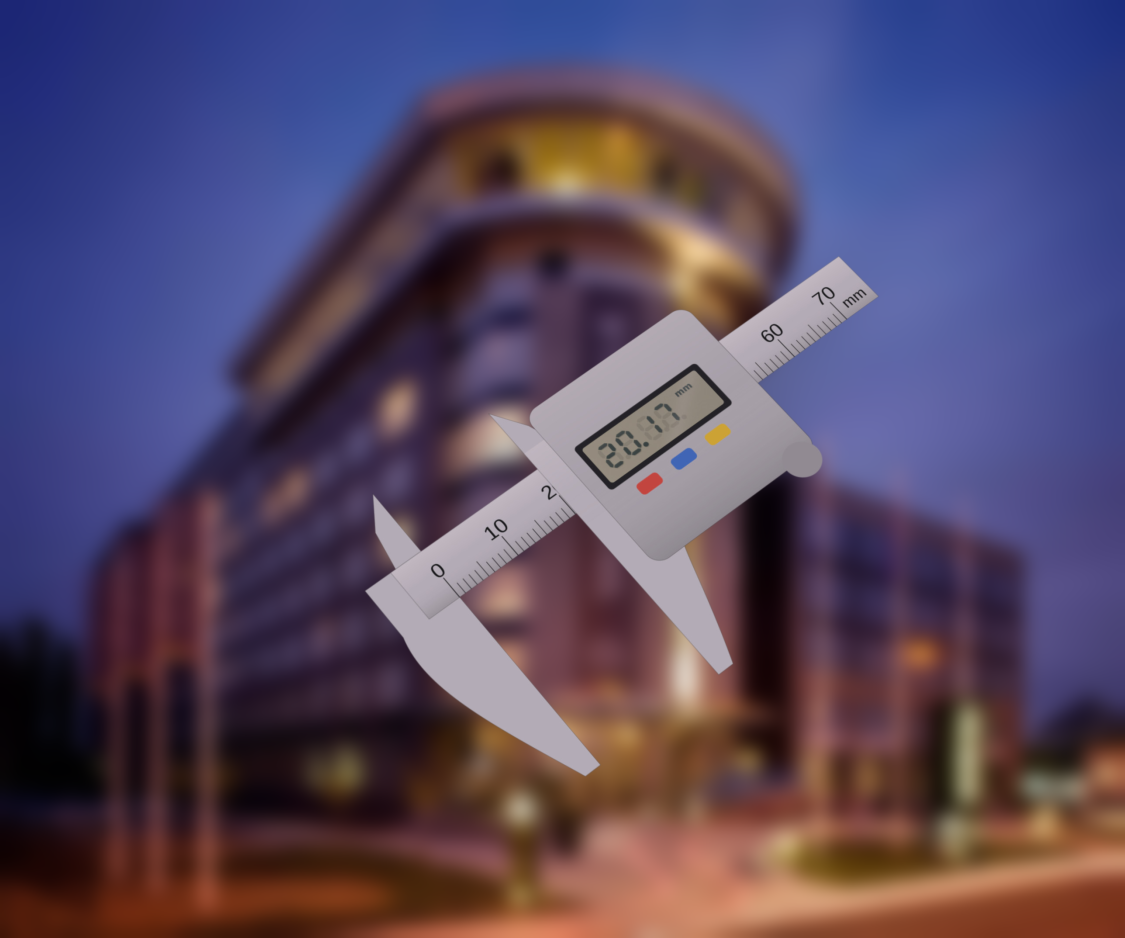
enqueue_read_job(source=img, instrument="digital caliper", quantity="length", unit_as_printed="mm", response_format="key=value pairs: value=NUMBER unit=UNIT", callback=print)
value=20.17 unit=mm
